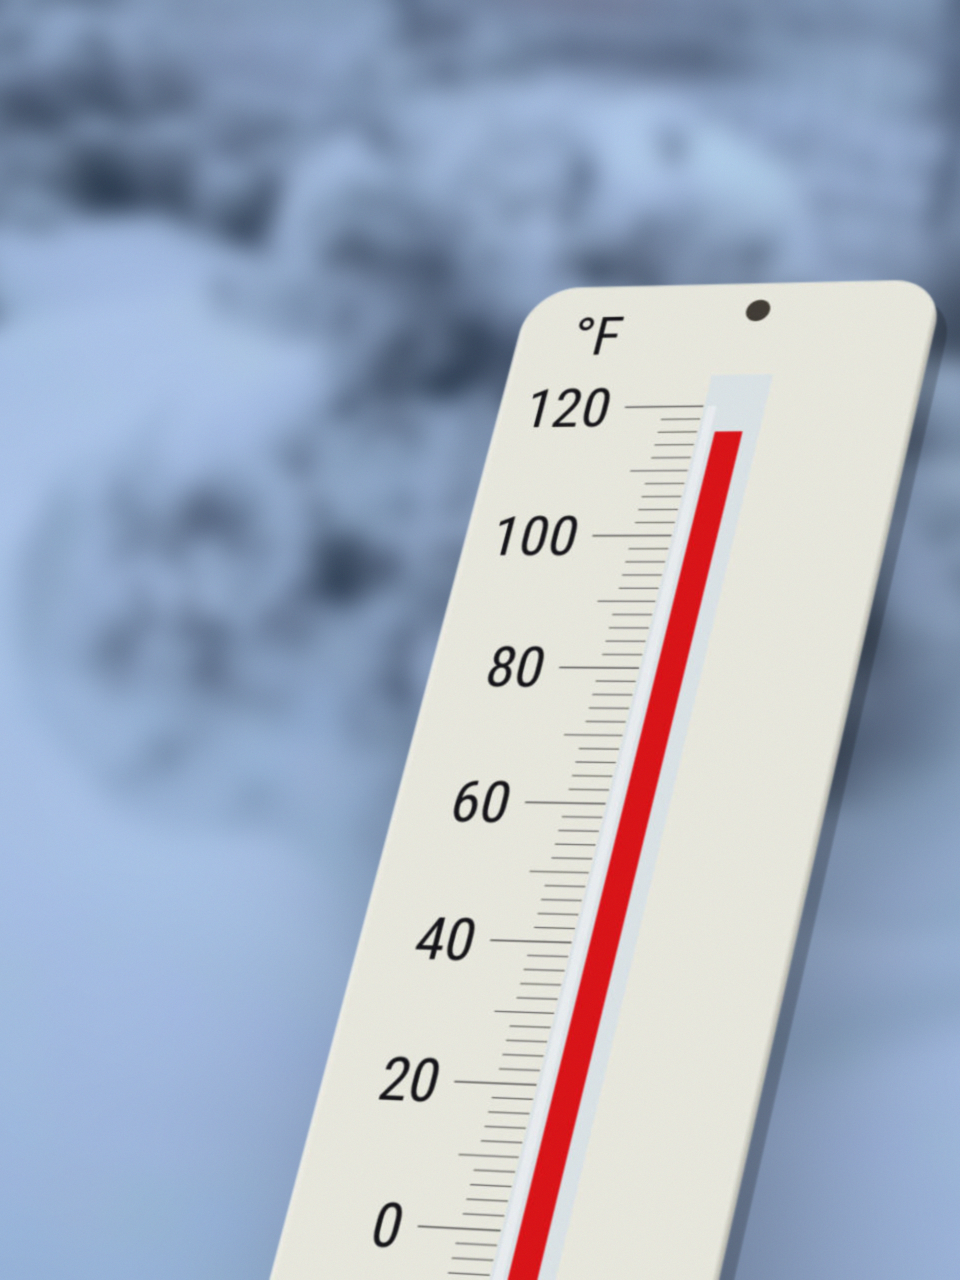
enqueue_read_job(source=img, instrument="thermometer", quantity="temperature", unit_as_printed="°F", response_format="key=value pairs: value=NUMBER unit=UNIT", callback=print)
value=116 unit=°F
